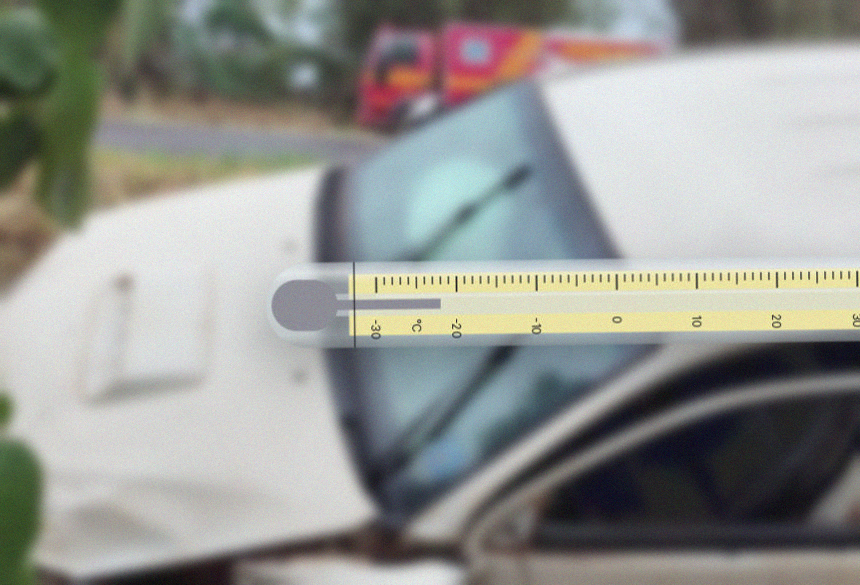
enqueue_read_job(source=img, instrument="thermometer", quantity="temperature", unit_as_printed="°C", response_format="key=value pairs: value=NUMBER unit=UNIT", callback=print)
value=-22 unit=°C
